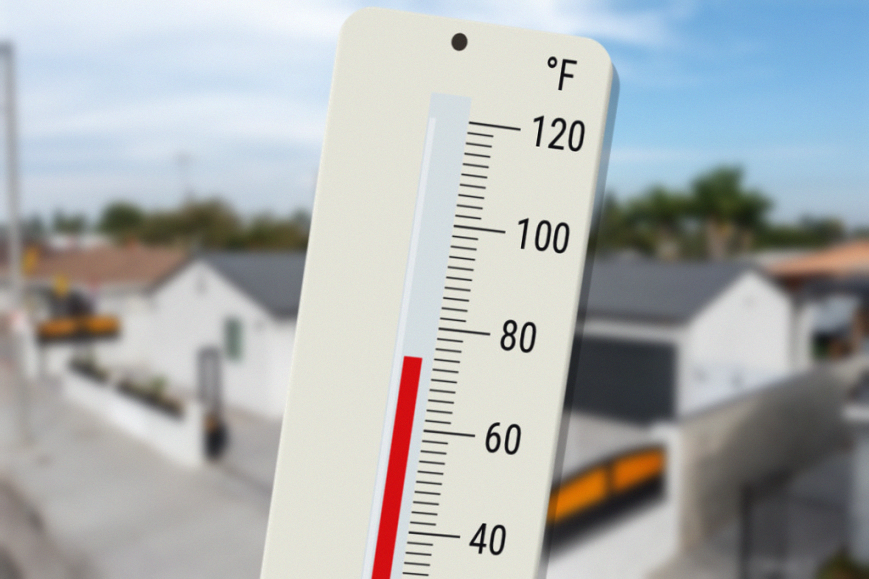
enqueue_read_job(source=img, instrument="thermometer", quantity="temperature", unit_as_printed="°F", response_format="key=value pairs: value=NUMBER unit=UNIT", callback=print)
value=74 unit=°F
